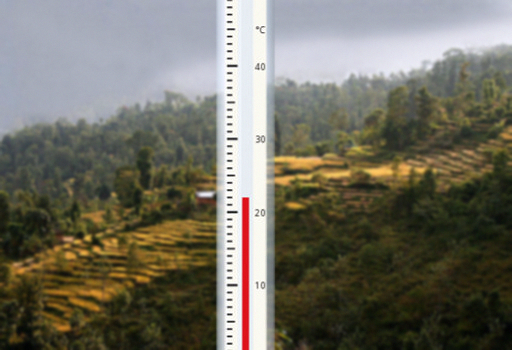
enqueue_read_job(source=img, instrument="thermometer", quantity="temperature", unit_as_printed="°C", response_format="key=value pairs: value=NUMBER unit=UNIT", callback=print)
value=22 unit=°C
